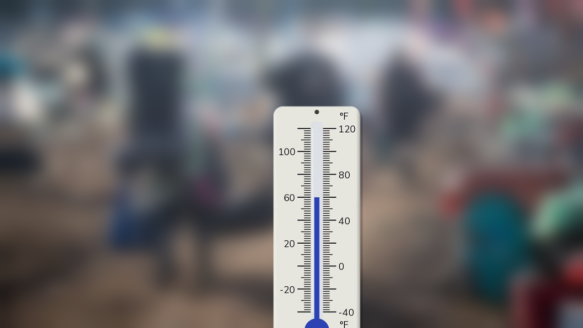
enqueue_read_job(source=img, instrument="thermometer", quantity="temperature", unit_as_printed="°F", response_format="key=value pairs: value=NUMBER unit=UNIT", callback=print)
value=60 unit=°F
